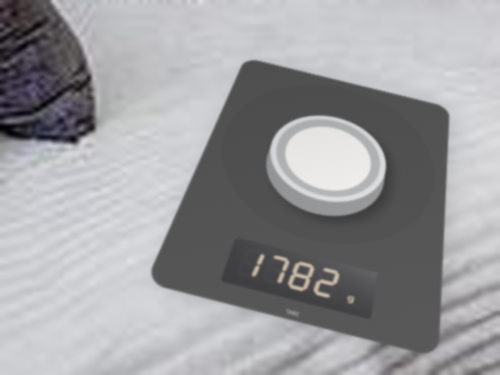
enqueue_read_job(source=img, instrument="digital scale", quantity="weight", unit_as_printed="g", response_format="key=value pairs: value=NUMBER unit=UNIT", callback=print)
value=1782 unit=g
